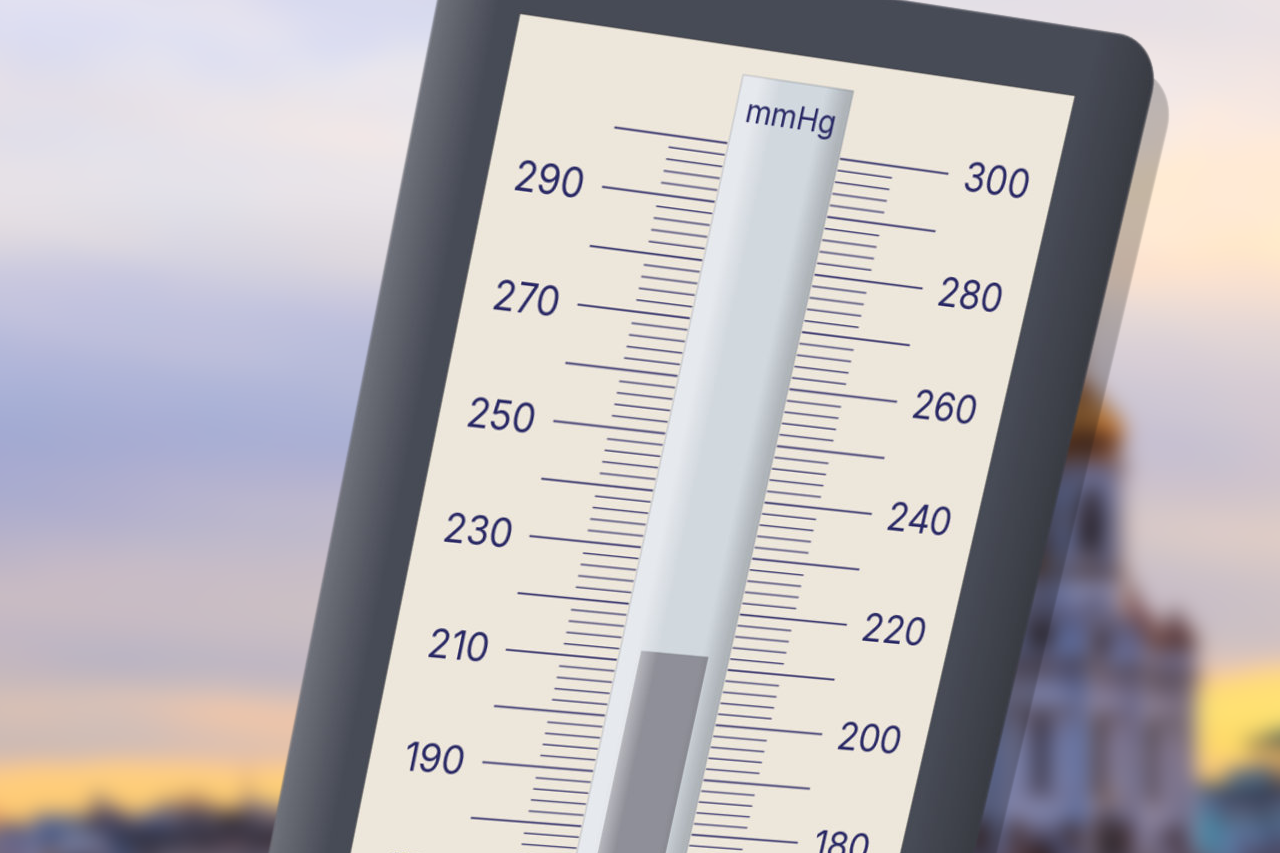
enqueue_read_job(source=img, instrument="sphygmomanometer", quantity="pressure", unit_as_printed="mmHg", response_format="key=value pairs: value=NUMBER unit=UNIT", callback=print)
value=212 unit=mmHg
